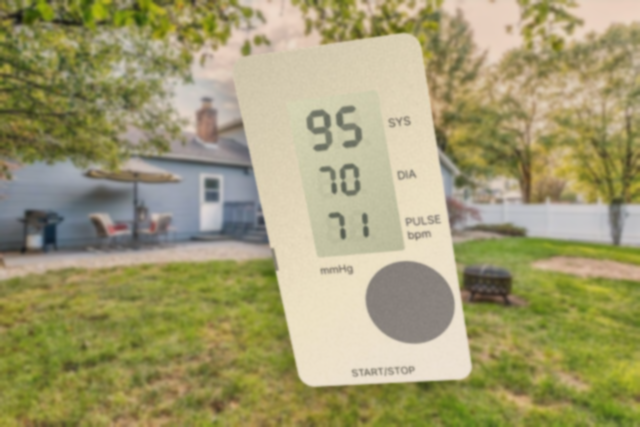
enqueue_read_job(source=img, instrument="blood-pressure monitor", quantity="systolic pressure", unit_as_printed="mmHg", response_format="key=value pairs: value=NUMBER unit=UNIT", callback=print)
value=95 unit=mmHg
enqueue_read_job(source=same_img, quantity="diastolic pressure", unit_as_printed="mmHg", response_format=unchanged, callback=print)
value=70 unit=mmHg
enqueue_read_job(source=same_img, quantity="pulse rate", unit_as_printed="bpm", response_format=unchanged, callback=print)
value=71 unit=bpm
